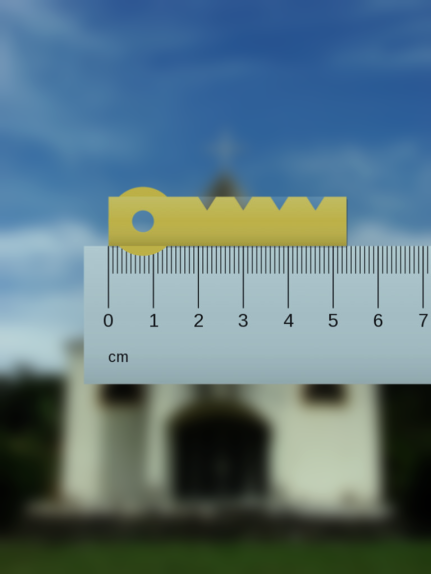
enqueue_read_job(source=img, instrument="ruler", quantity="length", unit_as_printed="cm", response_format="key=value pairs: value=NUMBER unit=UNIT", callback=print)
value=5.3 unit=cm
